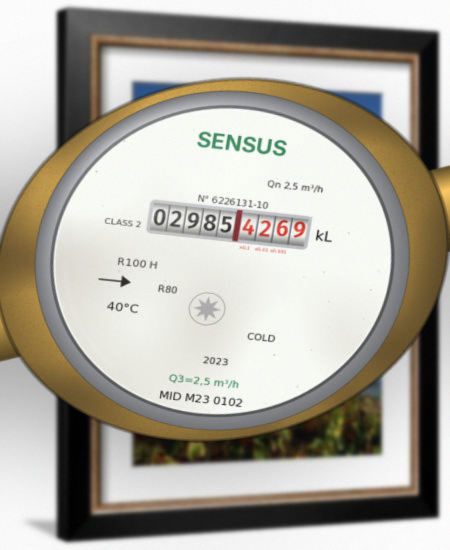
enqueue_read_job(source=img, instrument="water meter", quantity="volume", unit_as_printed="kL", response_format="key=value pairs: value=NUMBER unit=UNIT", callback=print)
value=2985.4269 unit=kL
